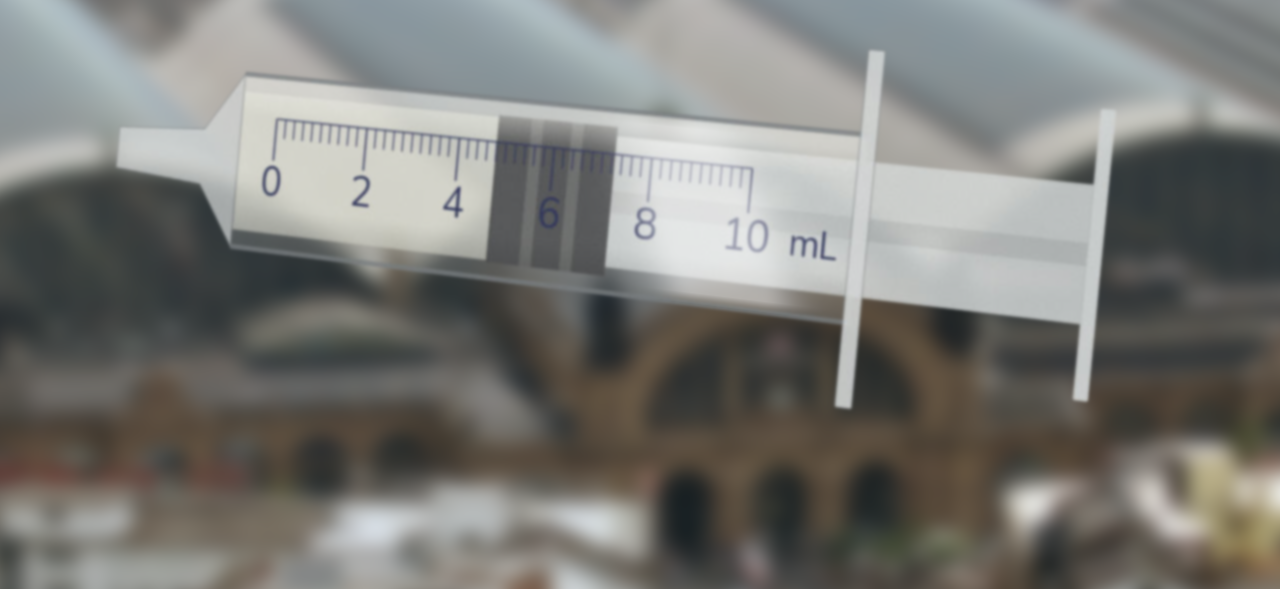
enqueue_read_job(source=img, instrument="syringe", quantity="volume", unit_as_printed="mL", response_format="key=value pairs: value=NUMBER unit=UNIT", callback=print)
value=4.8 unit=mL
